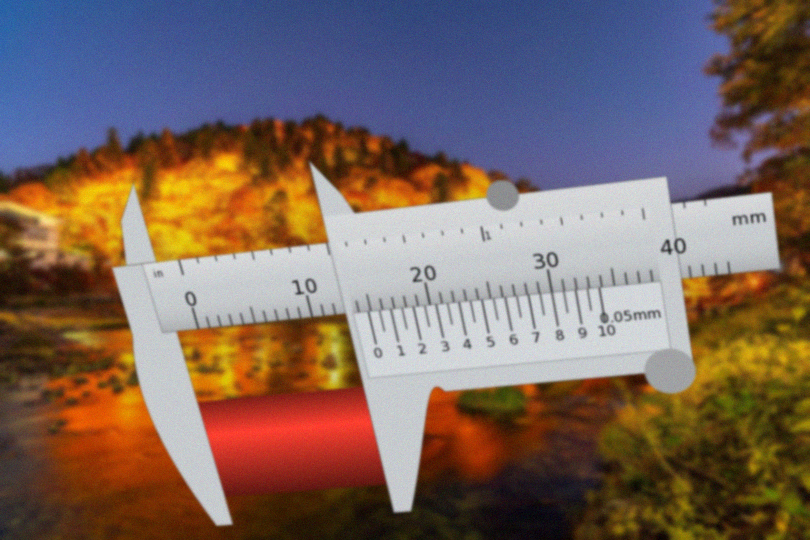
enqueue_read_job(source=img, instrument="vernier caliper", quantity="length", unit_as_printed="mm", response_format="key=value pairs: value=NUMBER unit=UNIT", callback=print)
value=14.8 unit=mm
